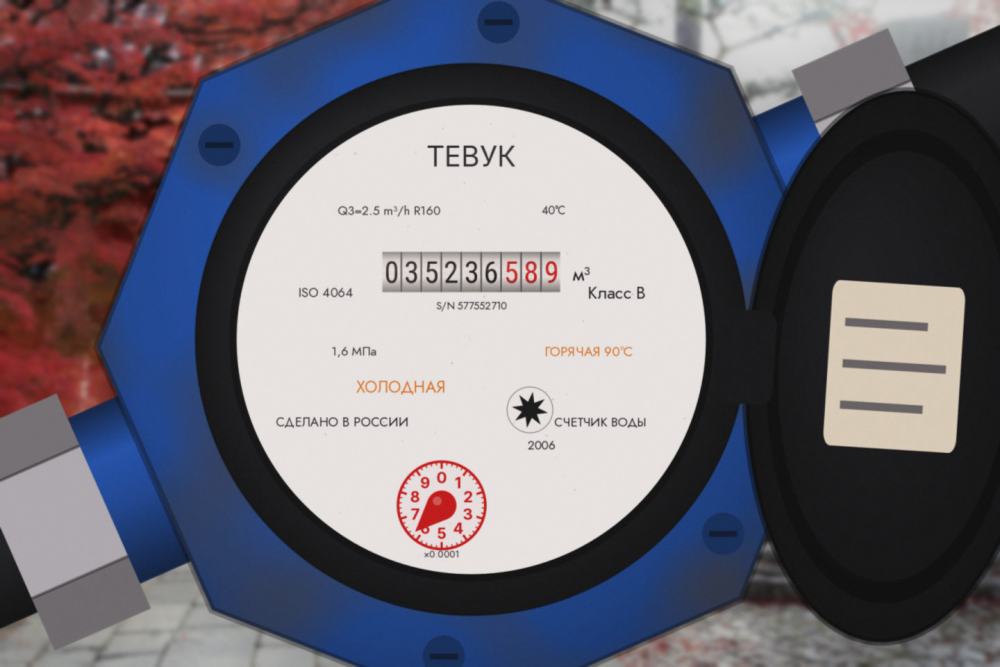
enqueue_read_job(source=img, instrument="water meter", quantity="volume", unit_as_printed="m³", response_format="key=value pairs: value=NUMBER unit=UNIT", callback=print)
value=35236.5896 unit=m³
